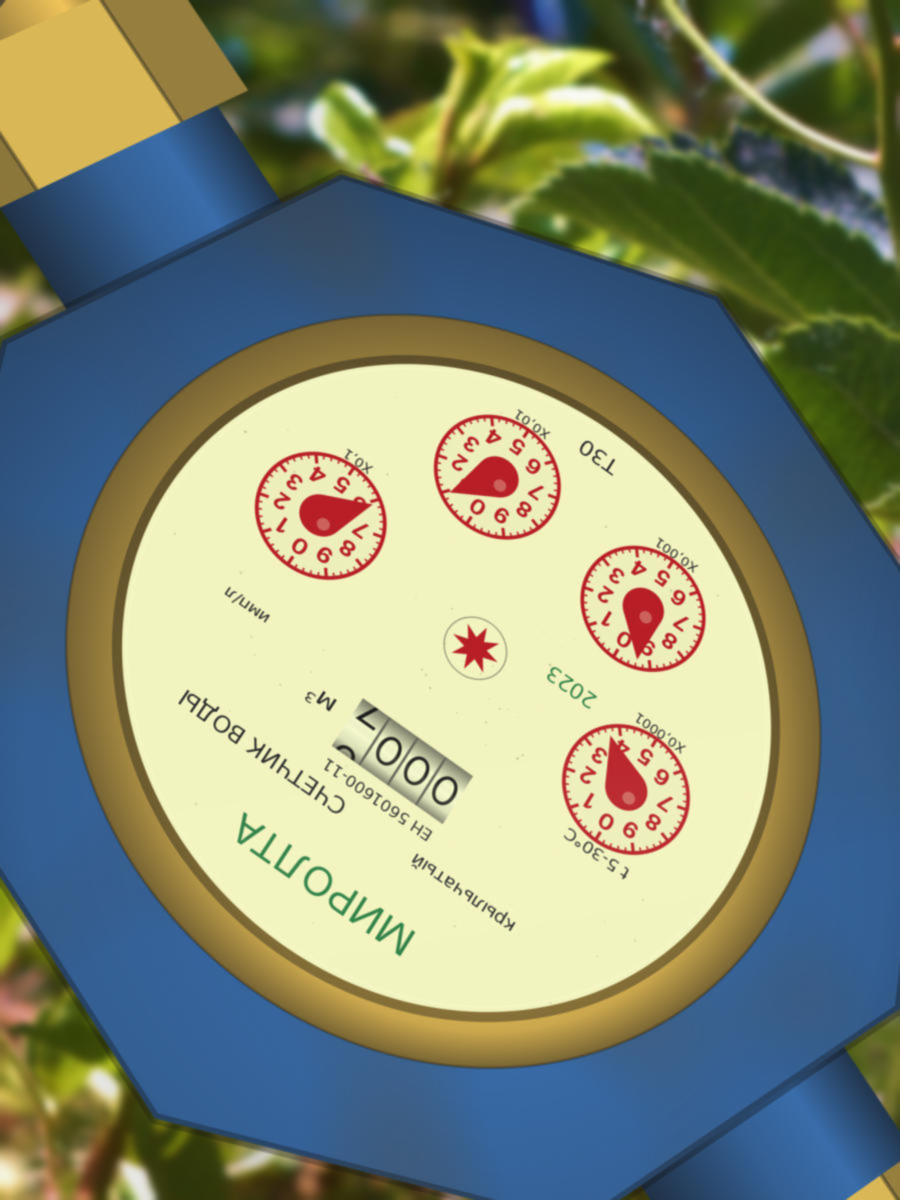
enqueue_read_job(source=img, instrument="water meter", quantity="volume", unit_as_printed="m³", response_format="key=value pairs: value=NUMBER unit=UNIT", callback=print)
value=6.6093 unit=m³
